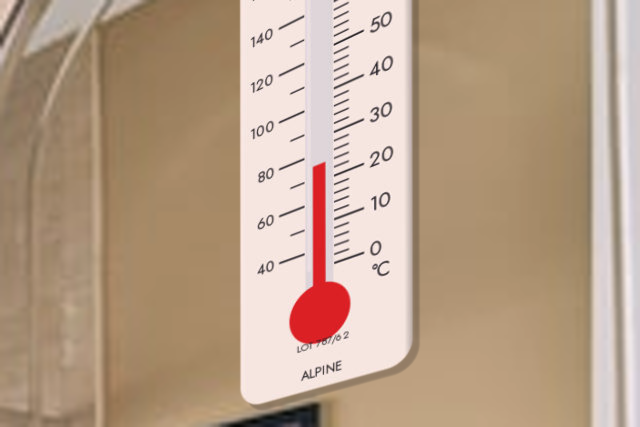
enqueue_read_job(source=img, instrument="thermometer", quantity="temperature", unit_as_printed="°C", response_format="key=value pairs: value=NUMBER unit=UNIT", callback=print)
value=24 unit=°C
